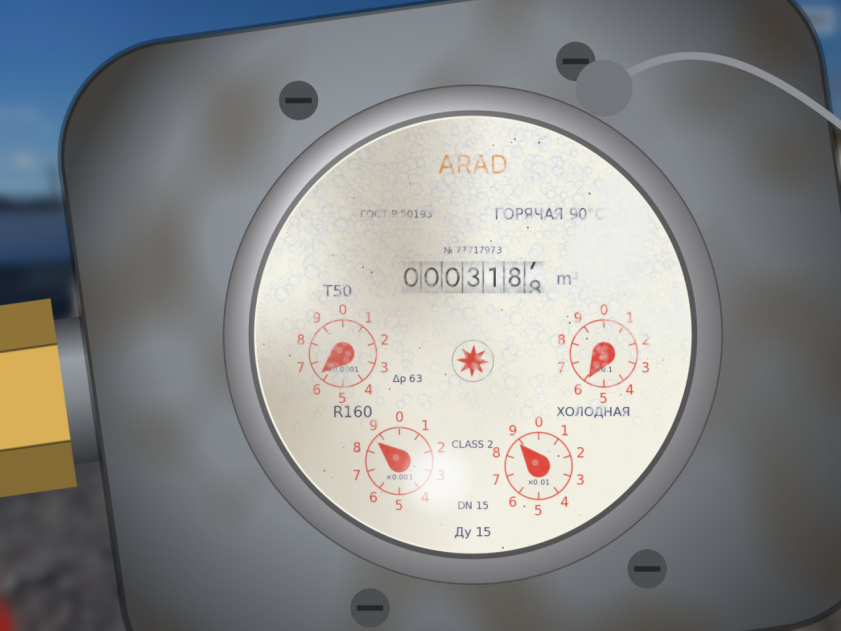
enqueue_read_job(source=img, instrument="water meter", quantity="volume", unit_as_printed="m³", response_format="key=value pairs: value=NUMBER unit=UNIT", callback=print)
value=3187.5886 unit=m³
